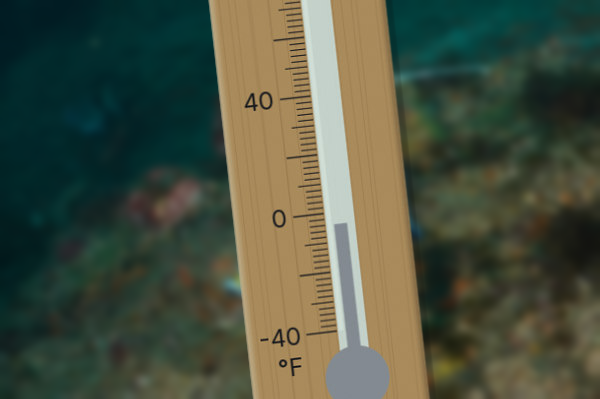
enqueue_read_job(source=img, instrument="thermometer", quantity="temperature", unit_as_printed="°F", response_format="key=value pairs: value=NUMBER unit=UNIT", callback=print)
value=-4 unit=°F
